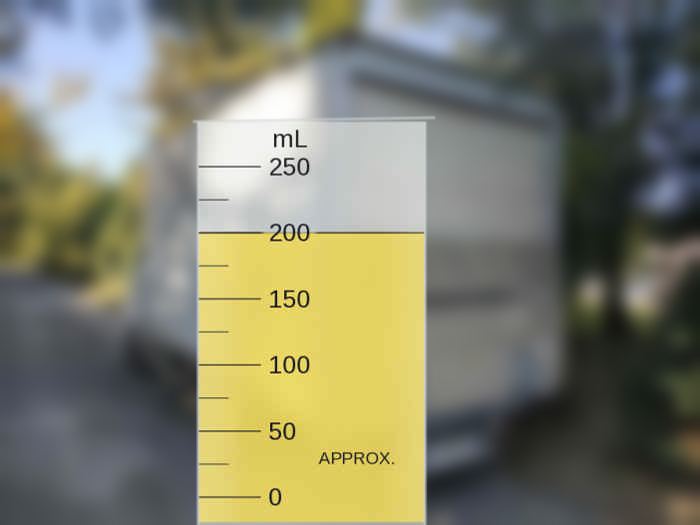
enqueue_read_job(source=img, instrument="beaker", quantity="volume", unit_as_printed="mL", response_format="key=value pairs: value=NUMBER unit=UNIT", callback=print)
value=200 unit=mL
